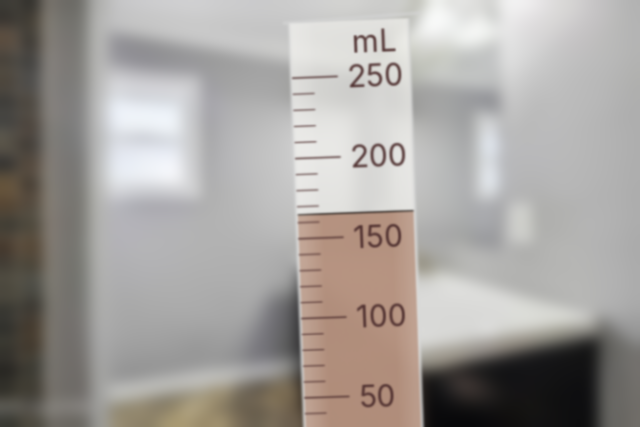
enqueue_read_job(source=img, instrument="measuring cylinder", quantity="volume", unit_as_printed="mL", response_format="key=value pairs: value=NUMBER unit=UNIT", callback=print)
value=165 unit=mL
